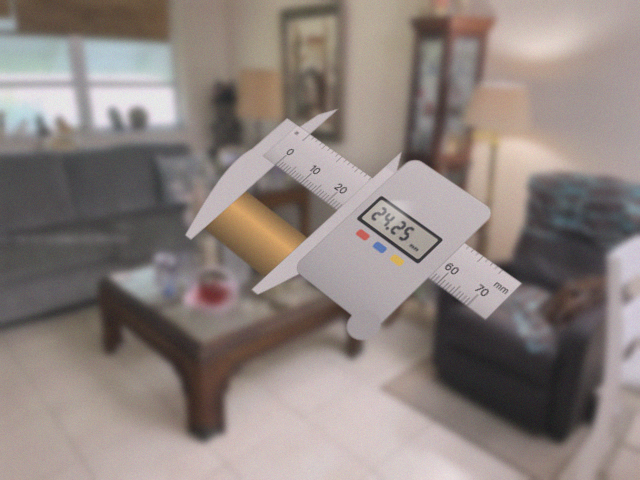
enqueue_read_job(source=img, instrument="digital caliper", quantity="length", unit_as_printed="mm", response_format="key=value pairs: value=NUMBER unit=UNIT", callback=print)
value=24.25 unit=mm
